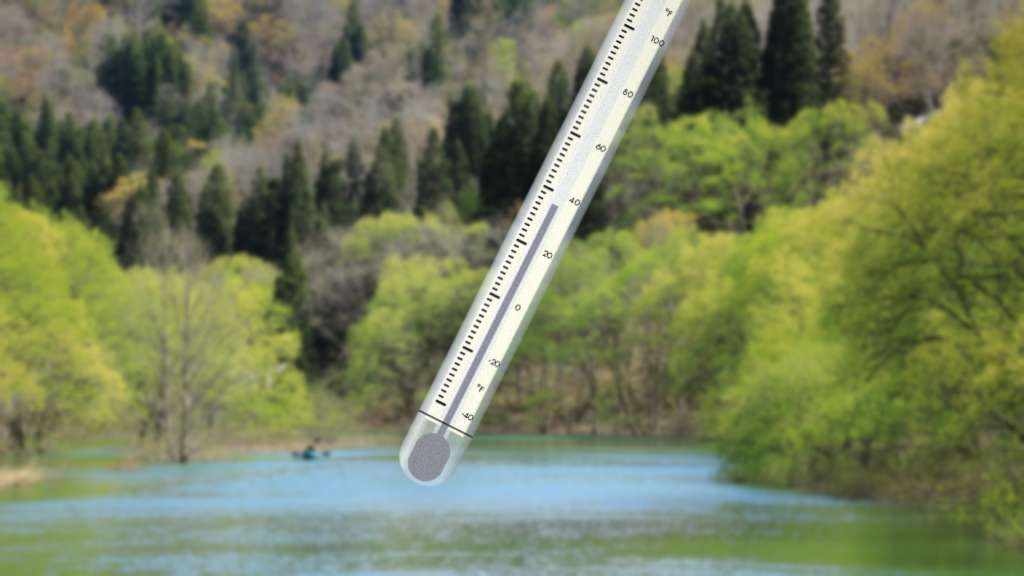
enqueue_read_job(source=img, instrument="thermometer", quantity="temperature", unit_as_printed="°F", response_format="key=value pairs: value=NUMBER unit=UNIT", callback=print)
value=36 unit=°F
